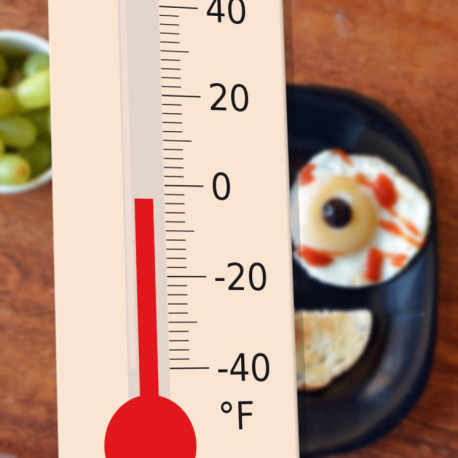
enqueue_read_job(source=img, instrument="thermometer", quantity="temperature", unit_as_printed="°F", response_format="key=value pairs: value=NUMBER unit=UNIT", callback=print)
value=-3 unit=°F
